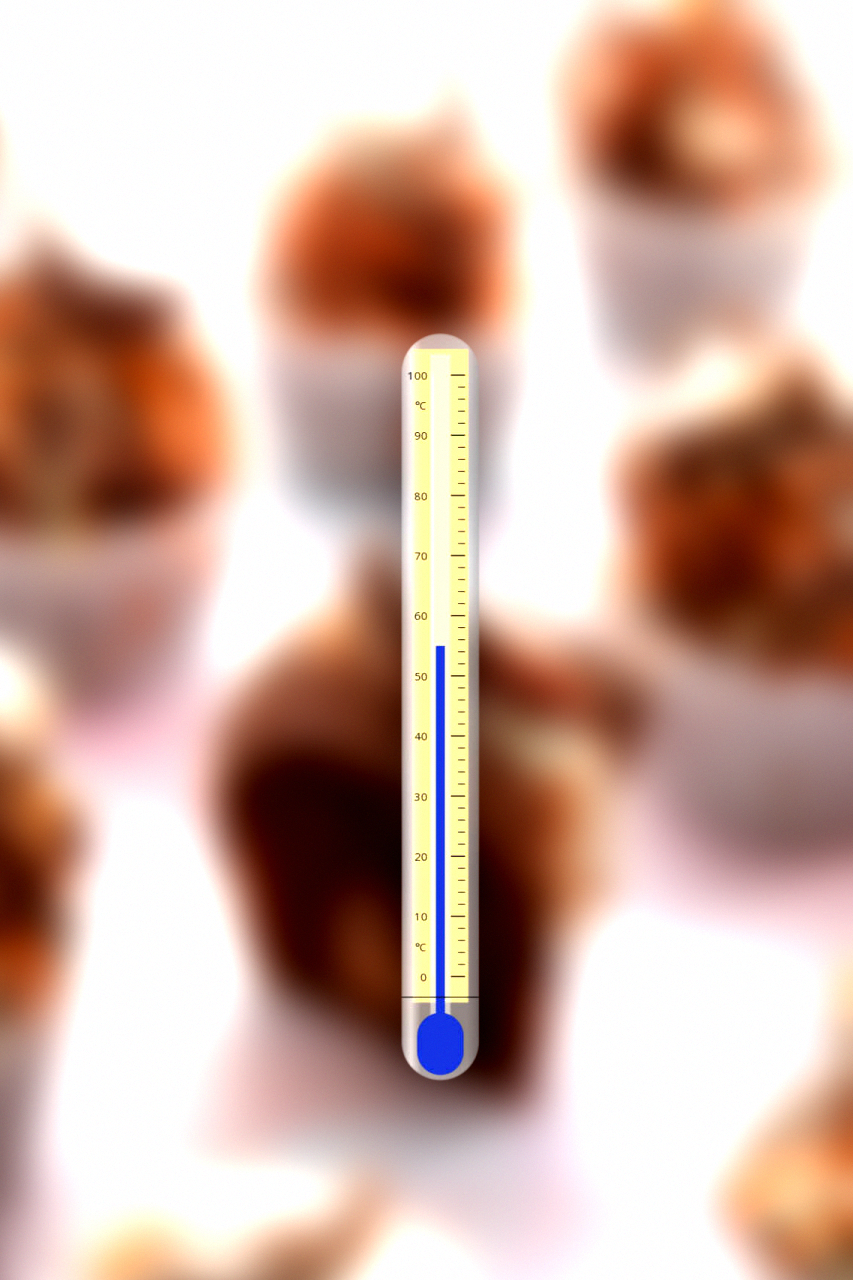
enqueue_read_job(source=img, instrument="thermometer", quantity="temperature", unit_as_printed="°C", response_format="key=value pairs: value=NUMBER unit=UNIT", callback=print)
value=55 unit=°C
